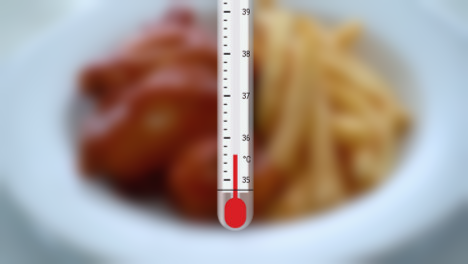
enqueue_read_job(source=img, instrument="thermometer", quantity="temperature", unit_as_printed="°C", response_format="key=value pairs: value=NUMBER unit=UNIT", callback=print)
value=35.6 unit=°C
